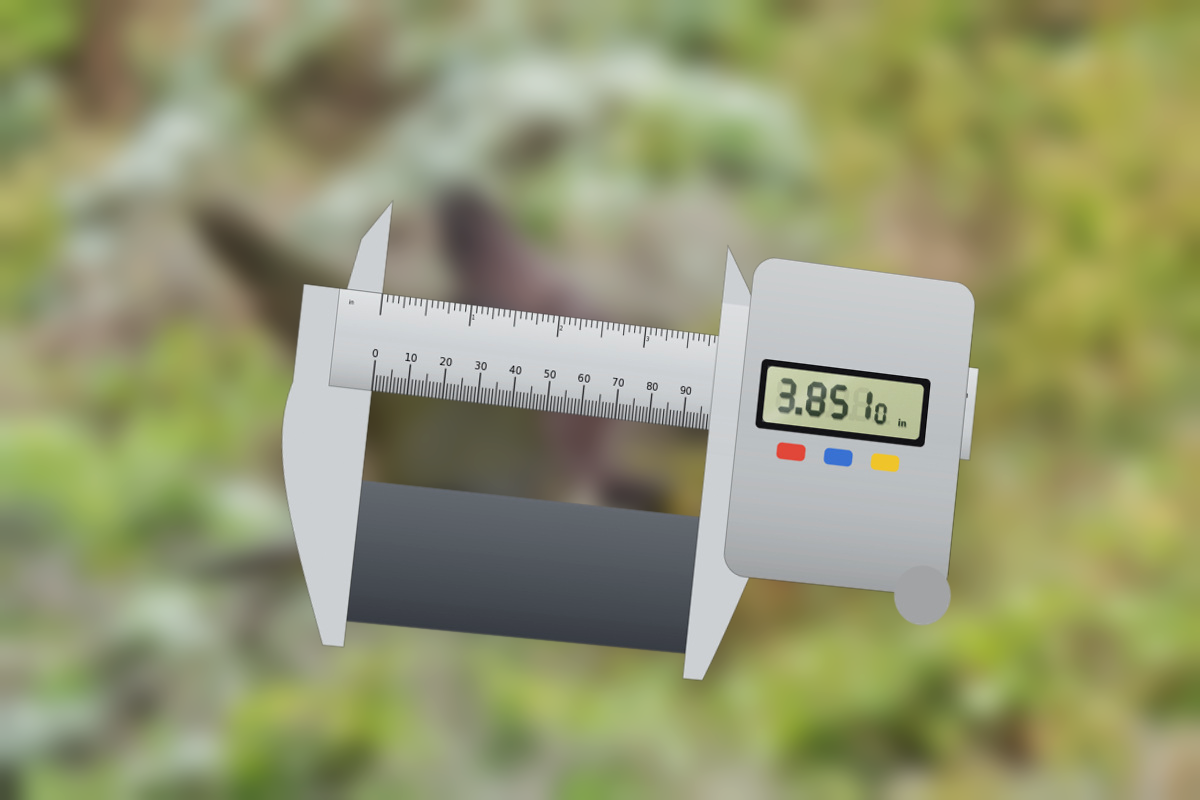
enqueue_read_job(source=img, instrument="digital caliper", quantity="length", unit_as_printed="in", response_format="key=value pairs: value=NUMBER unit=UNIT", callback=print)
value=3.8510 unit=in
